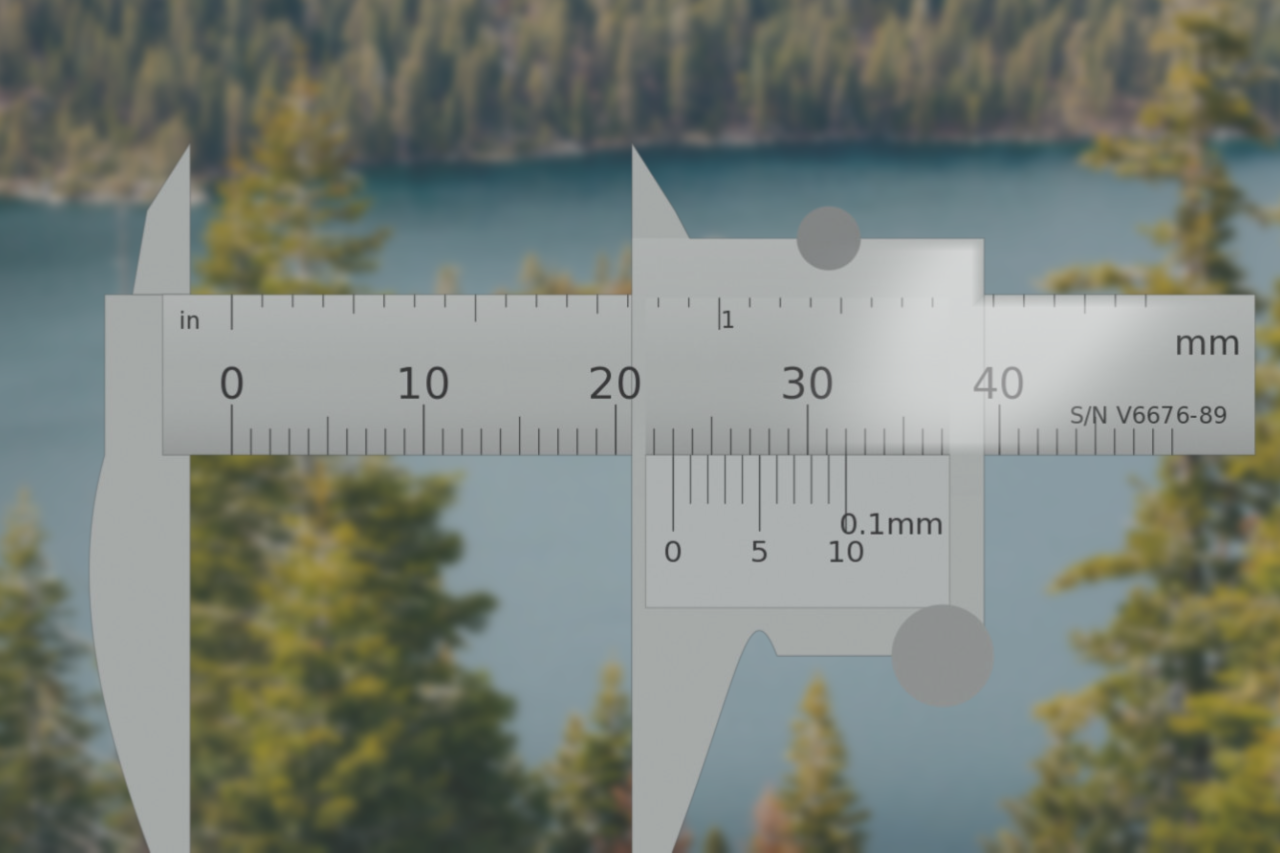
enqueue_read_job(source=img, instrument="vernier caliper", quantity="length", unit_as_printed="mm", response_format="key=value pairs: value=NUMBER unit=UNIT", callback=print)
value=23.0 unit=mm
